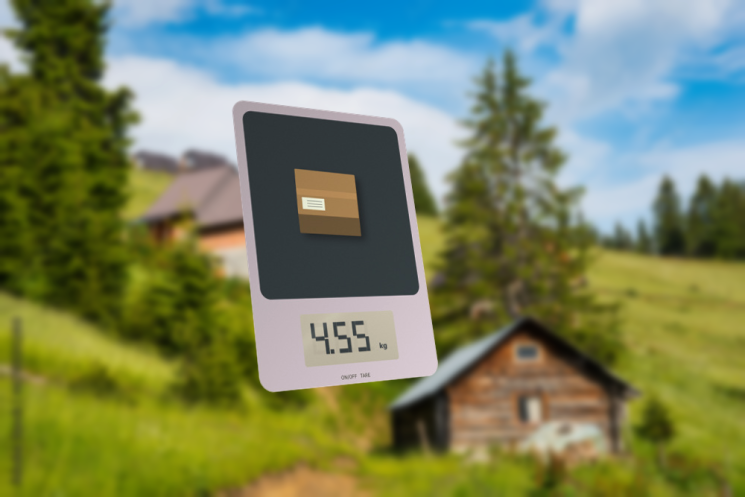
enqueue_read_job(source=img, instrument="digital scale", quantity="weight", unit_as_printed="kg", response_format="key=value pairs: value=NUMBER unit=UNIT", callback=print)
value=4.55 unit=kg
